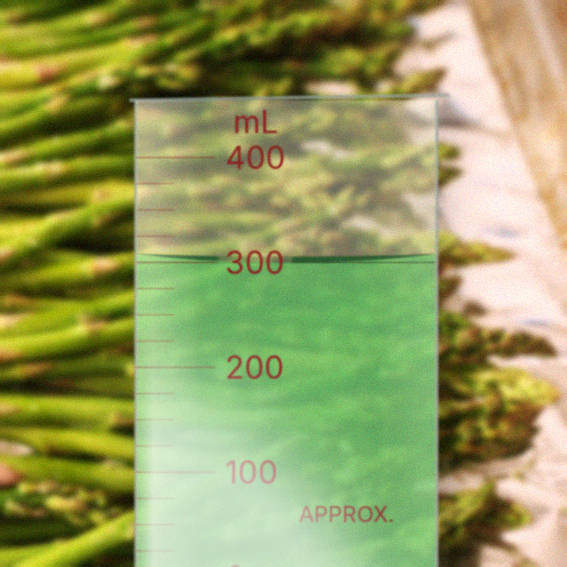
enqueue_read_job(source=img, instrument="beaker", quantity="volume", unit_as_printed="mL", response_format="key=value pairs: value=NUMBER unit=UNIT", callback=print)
value=300 unit=mL
